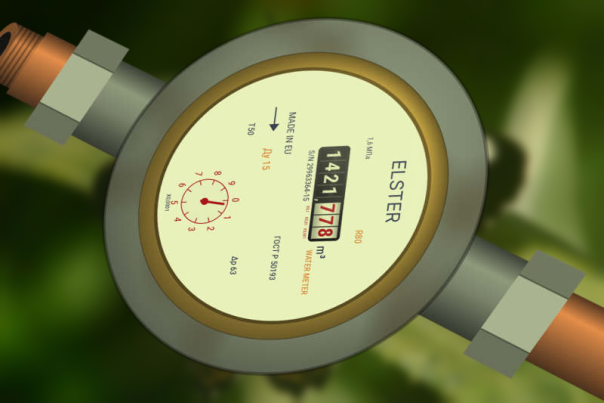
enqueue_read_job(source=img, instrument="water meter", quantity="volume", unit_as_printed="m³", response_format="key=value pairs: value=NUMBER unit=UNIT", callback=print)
value=1421.7780 unit=m³
